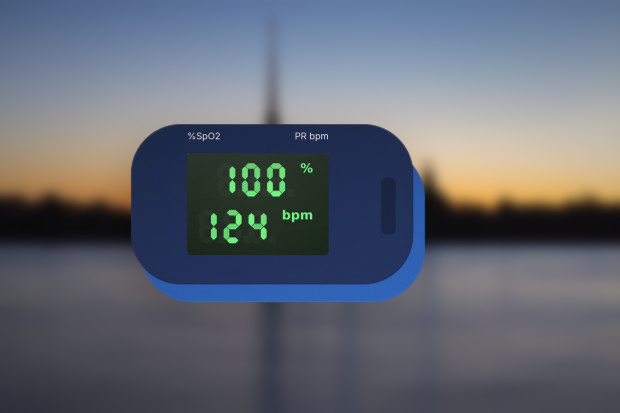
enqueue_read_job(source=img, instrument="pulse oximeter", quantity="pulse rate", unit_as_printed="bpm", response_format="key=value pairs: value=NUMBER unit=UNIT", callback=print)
value=124 unit=bpm
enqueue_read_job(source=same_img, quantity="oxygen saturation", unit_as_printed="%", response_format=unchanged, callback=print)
value=100 unit=%
